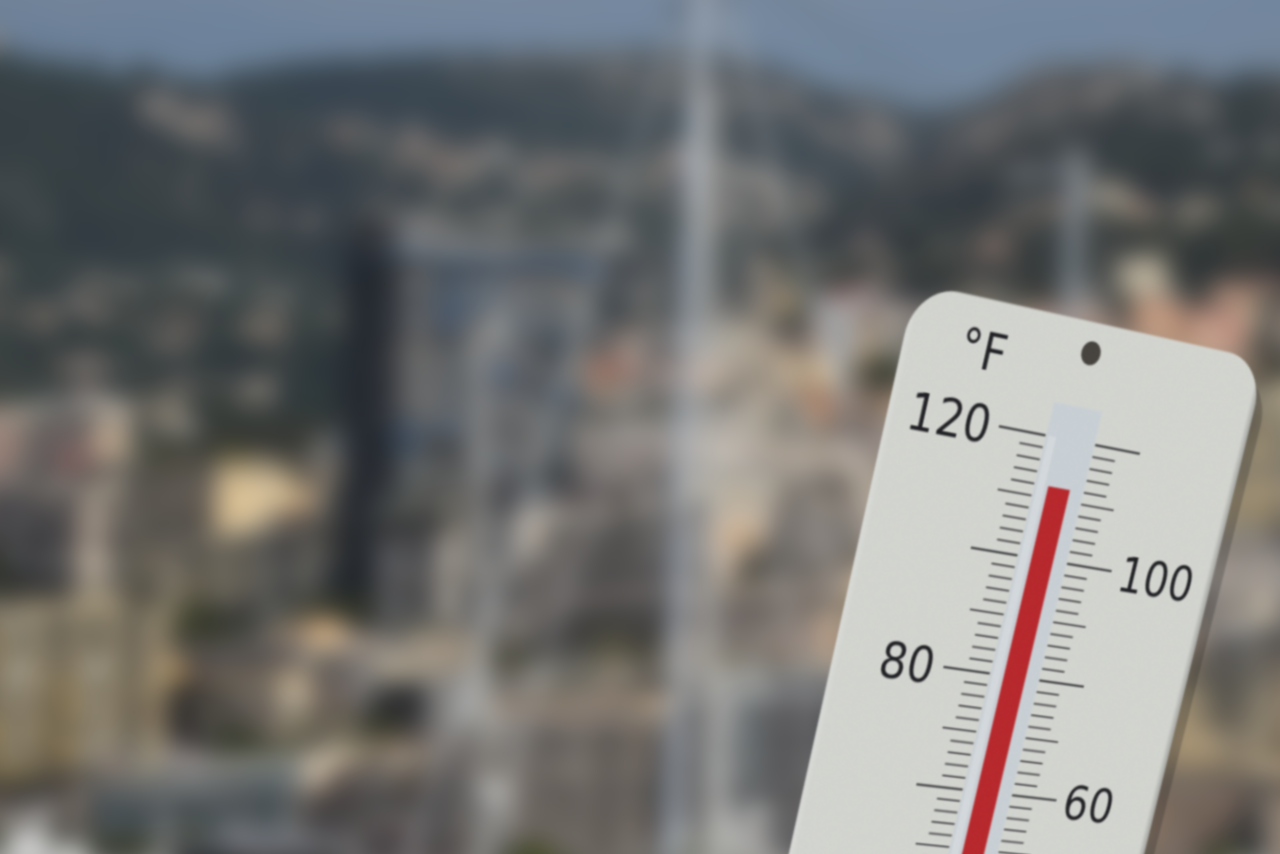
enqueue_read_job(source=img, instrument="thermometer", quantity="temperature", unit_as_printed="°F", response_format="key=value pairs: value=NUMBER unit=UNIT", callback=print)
value=112 unit=°F
